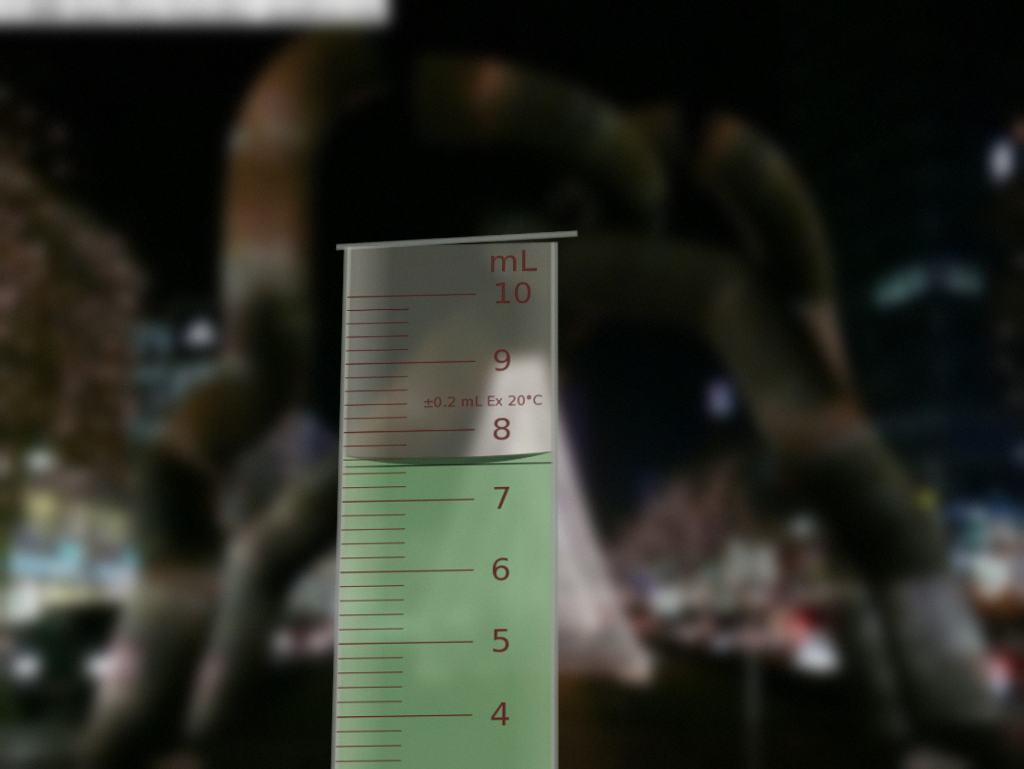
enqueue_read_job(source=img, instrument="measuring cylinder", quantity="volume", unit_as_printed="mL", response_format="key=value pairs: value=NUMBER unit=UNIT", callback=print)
value=7.5 unit=mL
